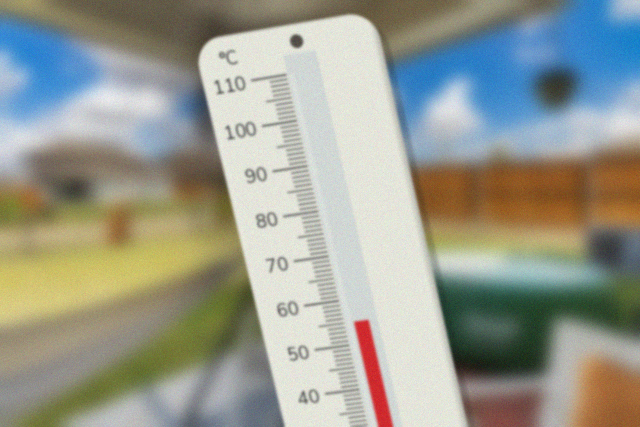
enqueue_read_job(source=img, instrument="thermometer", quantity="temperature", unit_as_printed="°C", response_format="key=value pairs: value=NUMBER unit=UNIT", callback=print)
value=55 unit=°C
